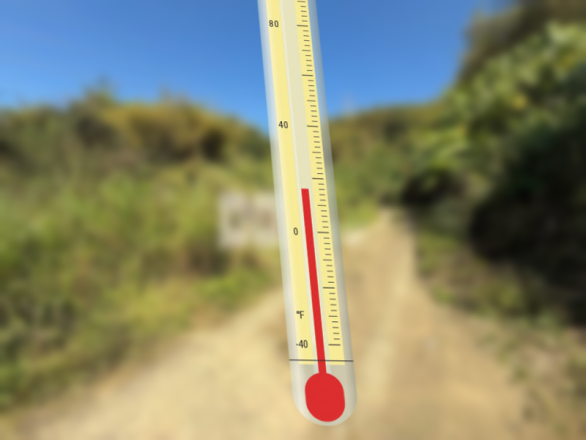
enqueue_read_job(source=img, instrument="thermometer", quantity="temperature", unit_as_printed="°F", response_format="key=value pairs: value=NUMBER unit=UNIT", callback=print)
value=16 unit=°F
